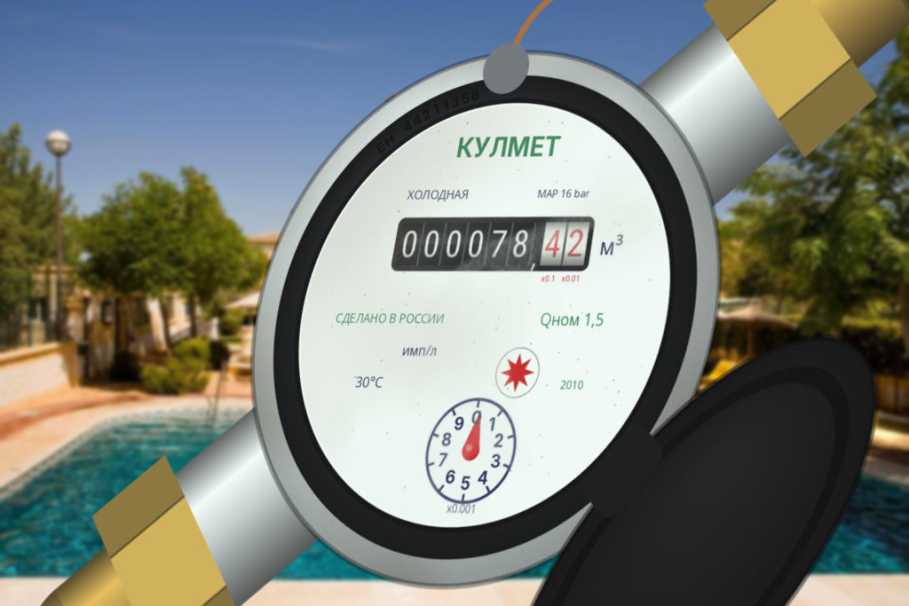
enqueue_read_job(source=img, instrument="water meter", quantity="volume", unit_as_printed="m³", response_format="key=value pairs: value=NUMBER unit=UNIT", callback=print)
value=78.420 unit=m³
